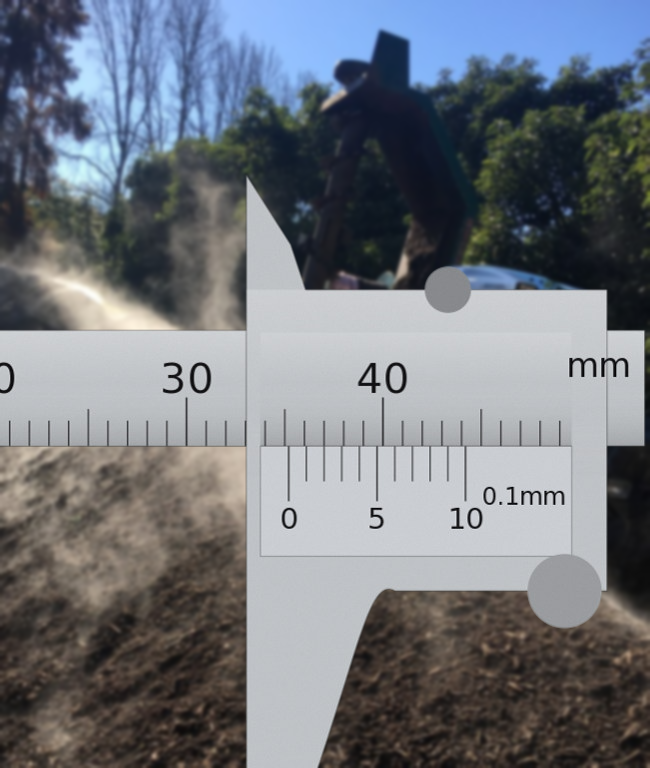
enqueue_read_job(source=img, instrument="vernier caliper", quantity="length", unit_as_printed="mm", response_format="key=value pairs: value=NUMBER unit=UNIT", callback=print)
value=35.2 unit=mm
